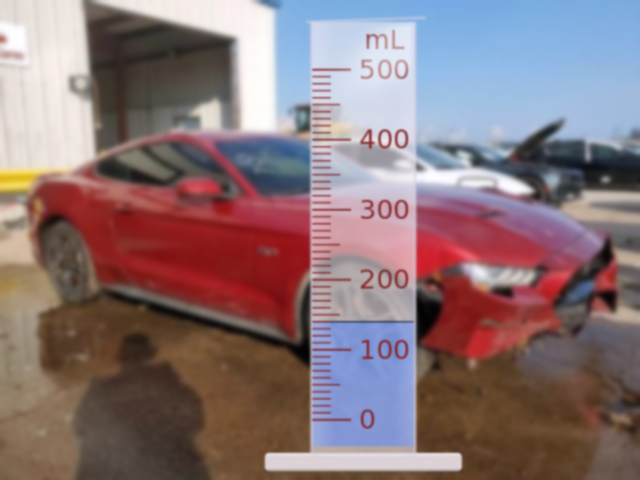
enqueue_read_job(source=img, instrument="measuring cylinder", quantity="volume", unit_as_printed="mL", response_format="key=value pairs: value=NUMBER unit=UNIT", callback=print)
value=140 unit=mL
